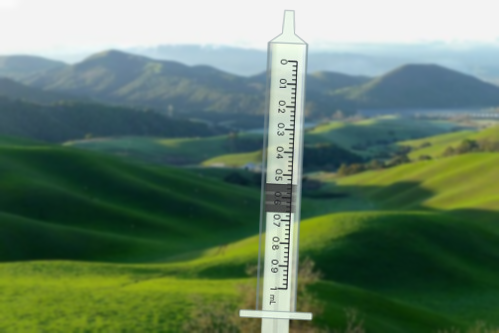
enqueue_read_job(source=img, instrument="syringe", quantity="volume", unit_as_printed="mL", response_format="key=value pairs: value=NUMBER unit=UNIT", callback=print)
value=0.54 unit=mL
